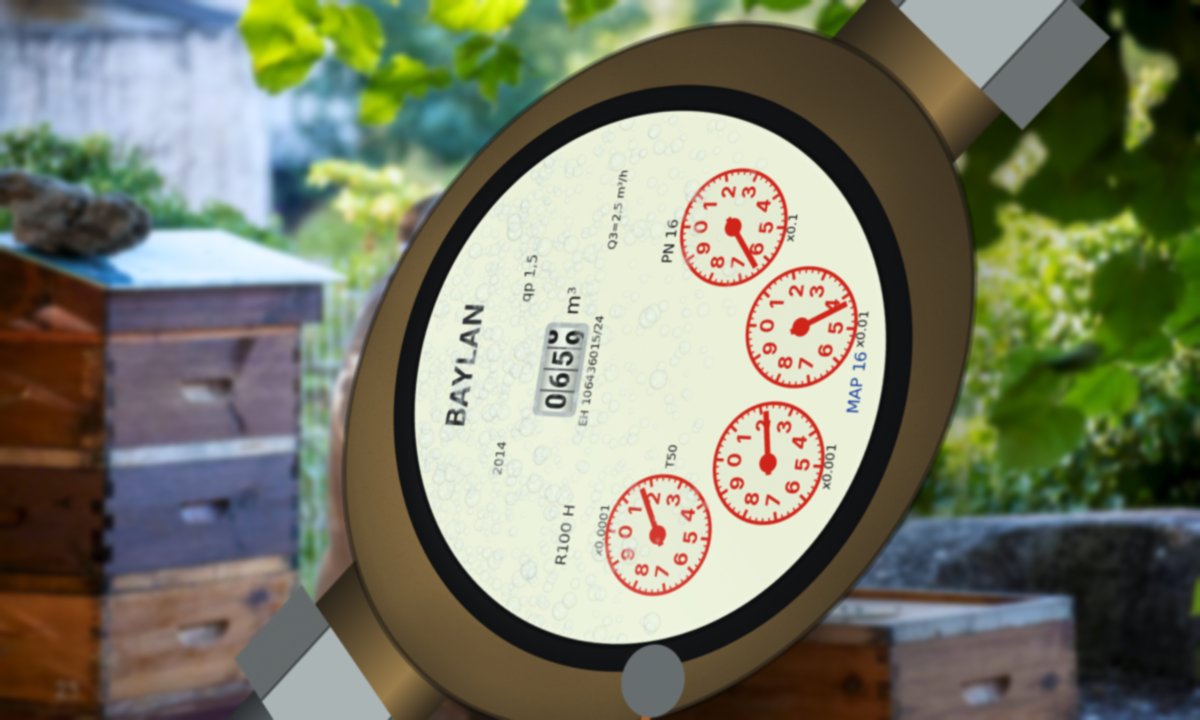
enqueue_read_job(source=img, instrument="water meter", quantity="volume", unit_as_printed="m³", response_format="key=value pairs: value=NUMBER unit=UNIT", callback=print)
value=658.6421 unit=m³
